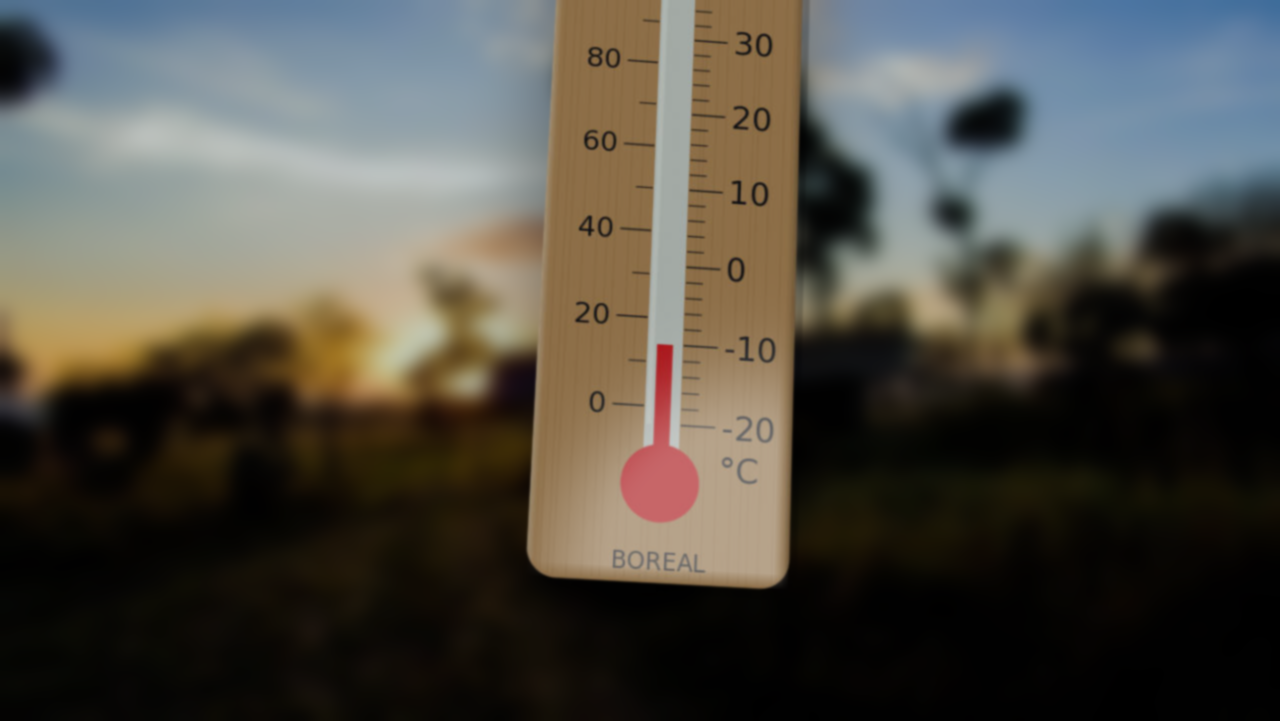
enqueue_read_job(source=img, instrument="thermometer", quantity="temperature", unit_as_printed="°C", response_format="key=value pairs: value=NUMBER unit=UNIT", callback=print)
value=-10 unit=°C
